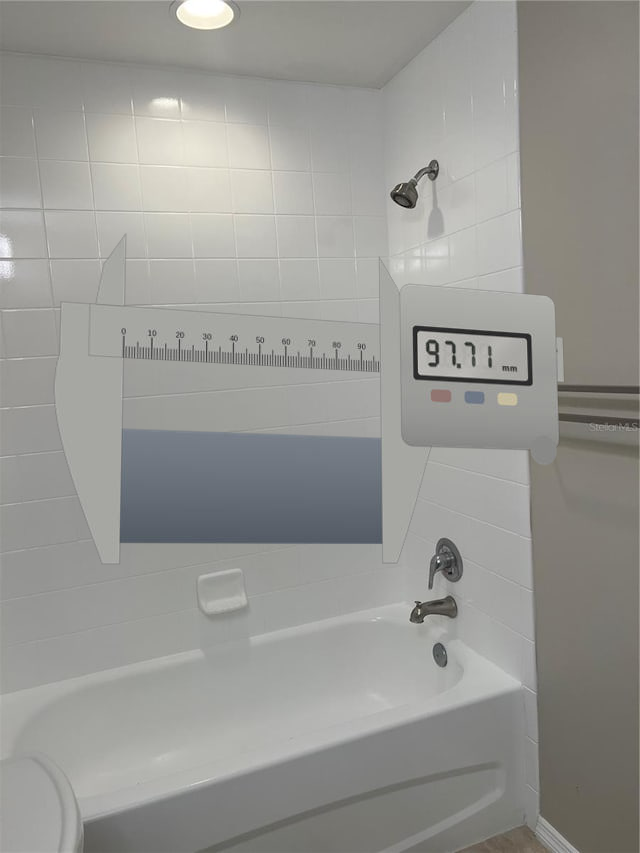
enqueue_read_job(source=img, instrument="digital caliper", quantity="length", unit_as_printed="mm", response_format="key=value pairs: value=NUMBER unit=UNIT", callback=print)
value=97.71 unit=mm
